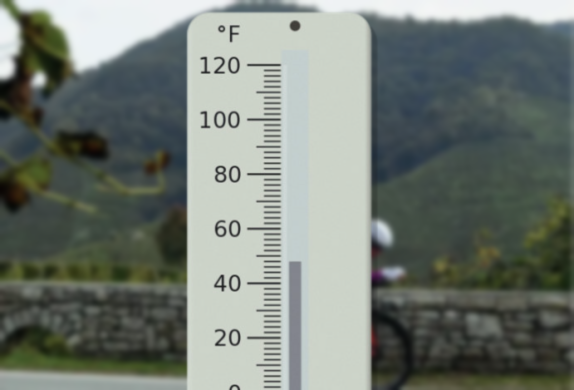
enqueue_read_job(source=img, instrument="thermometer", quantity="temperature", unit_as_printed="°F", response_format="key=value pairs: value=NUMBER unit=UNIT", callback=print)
value=48 unit=°F
